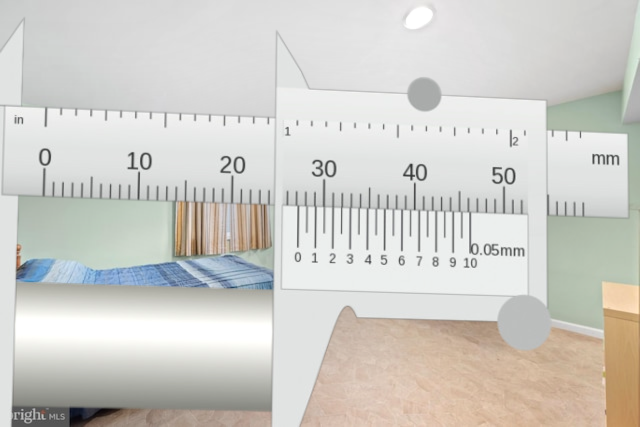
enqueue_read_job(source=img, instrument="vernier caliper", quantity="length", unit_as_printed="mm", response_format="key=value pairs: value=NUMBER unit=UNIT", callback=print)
value=27.2 unit=mm
